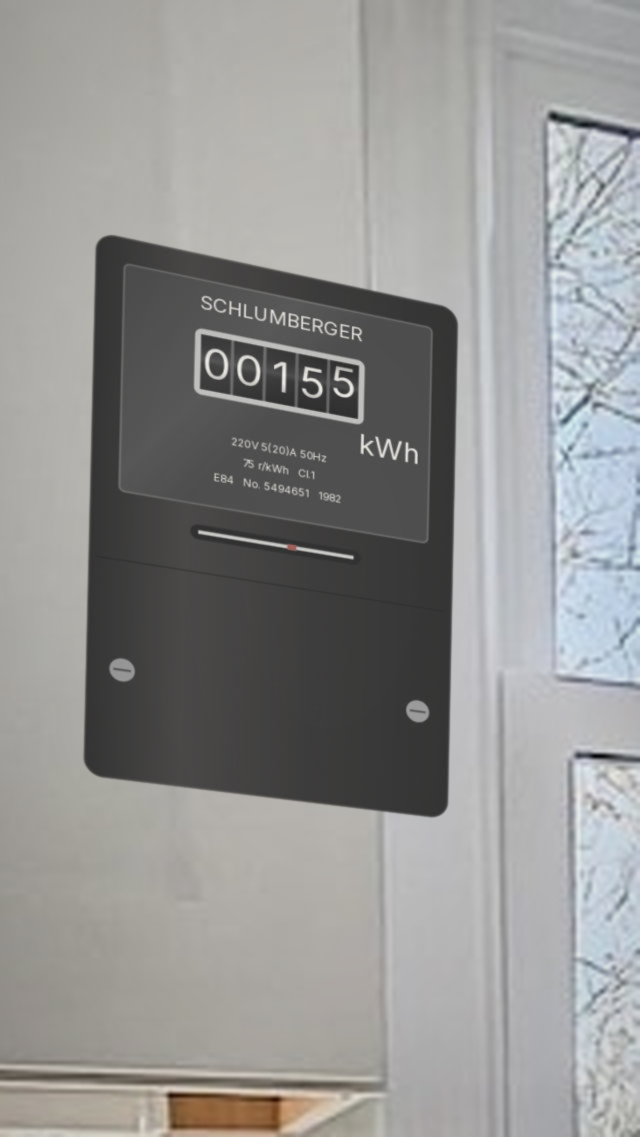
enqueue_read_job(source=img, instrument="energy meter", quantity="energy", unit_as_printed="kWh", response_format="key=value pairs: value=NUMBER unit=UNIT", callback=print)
value=155 unit=kWh
